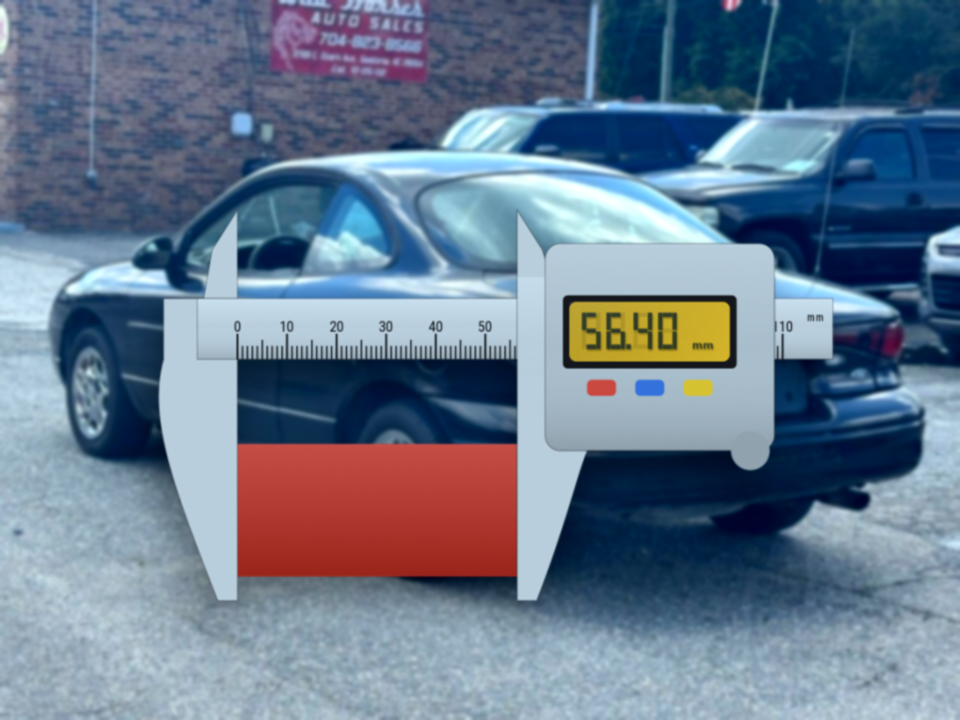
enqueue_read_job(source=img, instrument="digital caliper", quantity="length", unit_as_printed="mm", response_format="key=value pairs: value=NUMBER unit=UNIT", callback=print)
value=56.40 unit=mm
